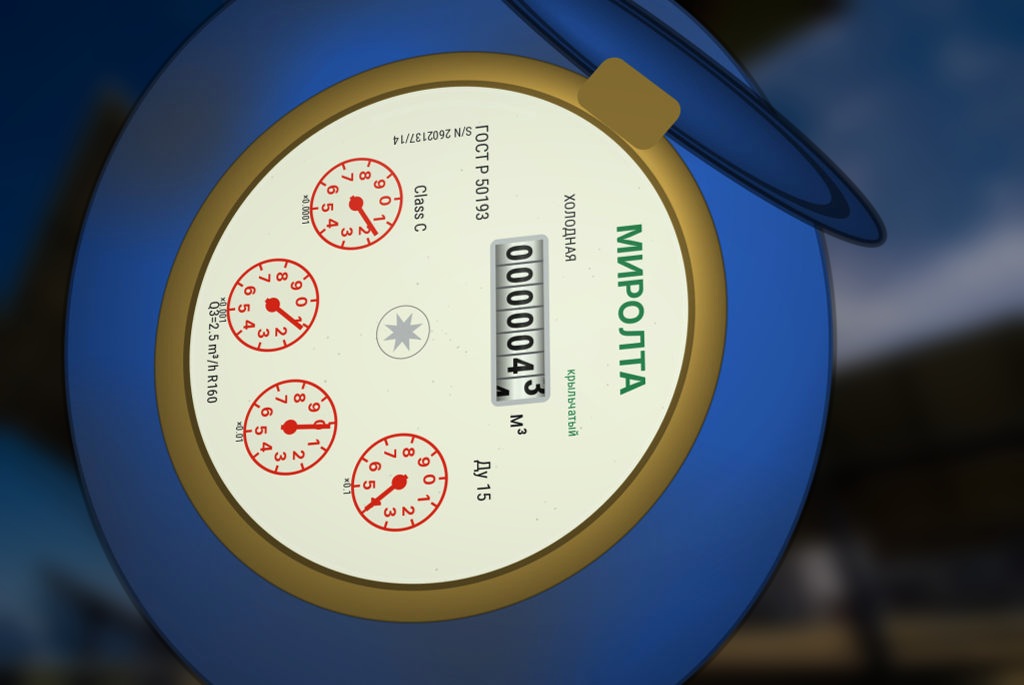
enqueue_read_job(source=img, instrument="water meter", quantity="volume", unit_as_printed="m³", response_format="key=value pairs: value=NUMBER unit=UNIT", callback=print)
value=43.4011 unit=m³
